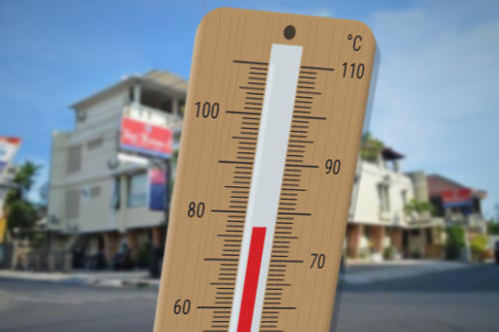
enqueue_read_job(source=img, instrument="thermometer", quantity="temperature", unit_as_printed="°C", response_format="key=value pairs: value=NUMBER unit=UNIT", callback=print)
value=77 unit=°C
